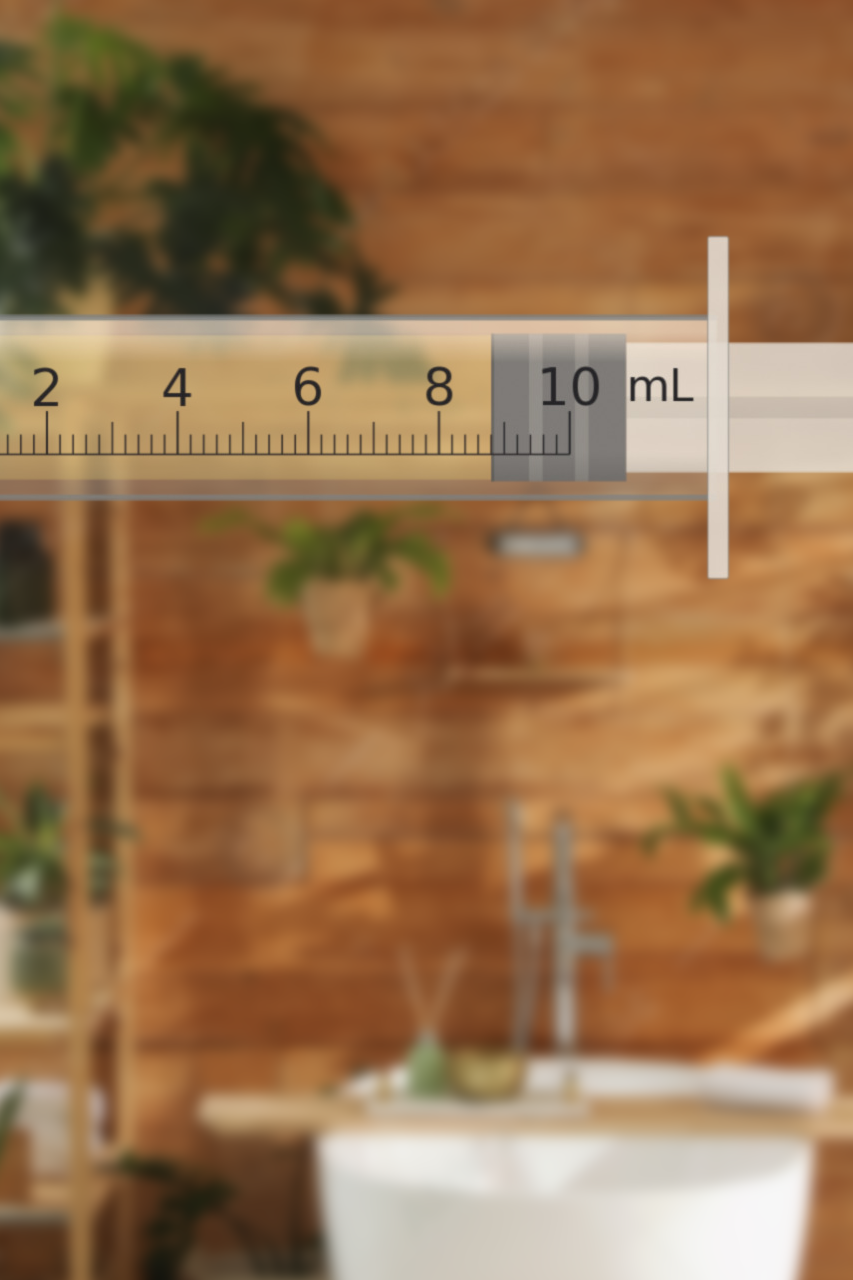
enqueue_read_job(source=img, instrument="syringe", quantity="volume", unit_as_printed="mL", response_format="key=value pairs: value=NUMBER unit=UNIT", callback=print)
value=8.8 unit=mL
